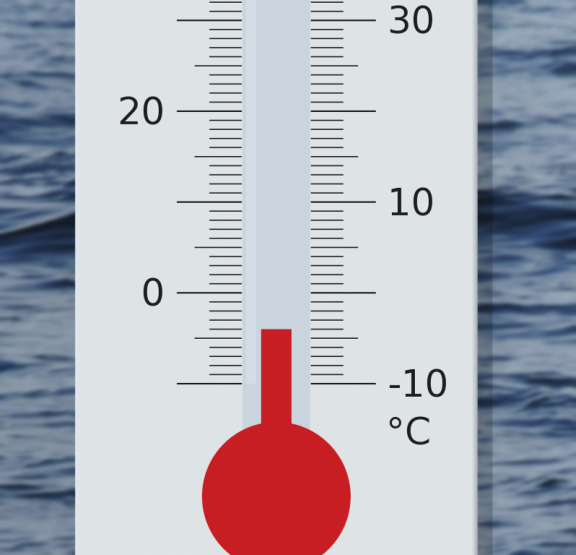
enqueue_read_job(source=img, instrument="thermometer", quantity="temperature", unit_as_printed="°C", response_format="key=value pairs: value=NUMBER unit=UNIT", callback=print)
value=-4 unit=°C
